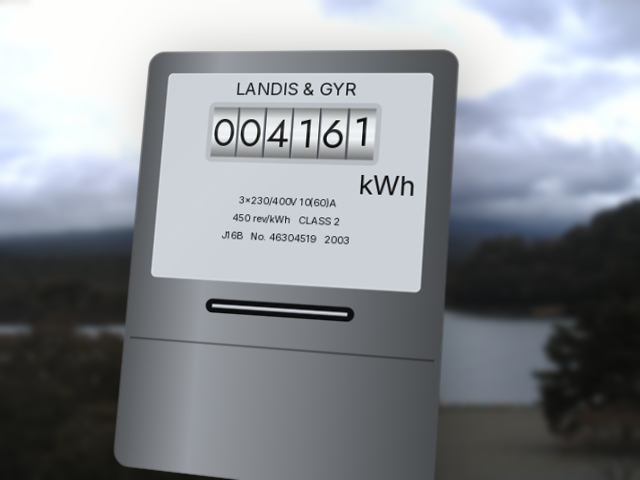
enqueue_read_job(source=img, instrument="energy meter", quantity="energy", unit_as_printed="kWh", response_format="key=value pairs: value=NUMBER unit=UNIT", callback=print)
value=4161 unit=kWh
